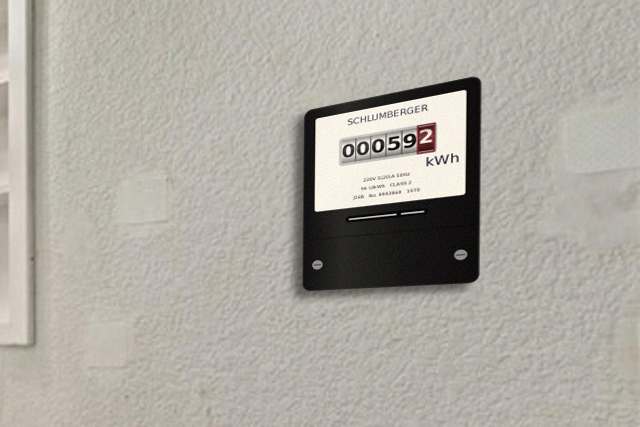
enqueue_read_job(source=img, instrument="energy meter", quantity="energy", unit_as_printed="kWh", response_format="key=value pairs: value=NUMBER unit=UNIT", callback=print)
value=59.2 unit=kWh
